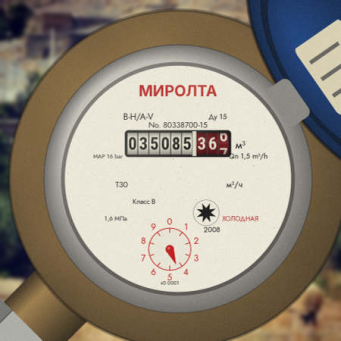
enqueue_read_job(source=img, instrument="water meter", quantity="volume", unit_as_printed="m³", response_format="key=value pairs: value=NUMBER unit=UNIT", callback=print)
value=35085.3664 unit=m³
